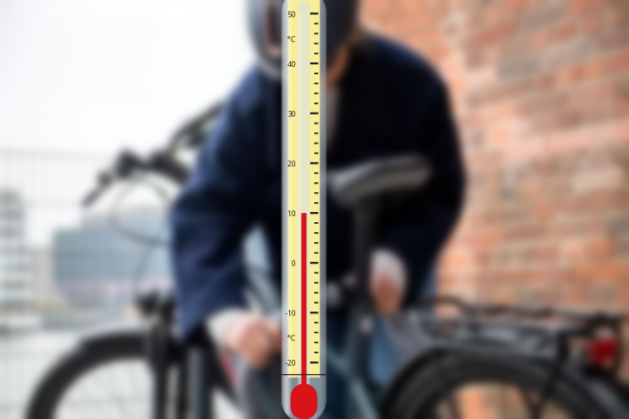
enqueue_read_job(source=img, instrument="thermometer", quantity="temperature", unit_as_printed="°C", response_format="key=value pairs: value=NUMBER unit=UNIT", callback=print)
value=10 unit=°C
